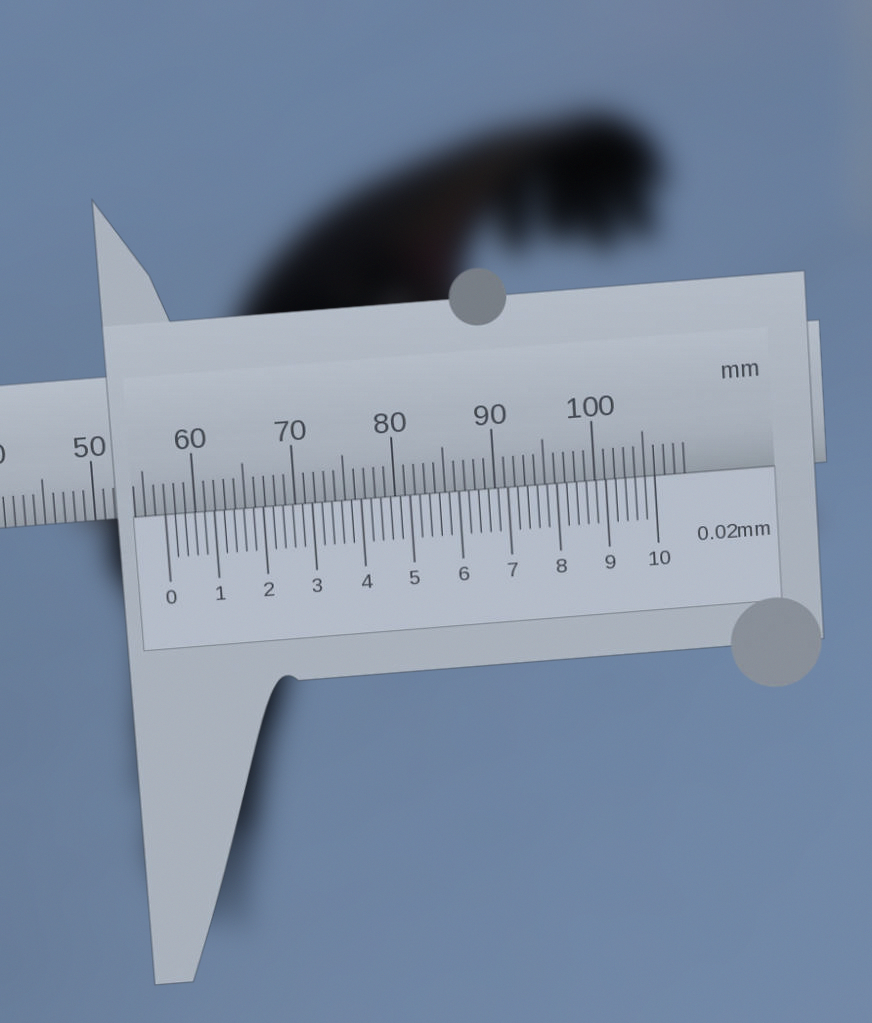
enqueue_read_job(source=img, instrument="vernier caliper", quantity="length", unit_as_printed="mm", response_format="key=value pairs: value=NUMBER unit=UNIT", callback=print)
value=57.0 unit=mm
